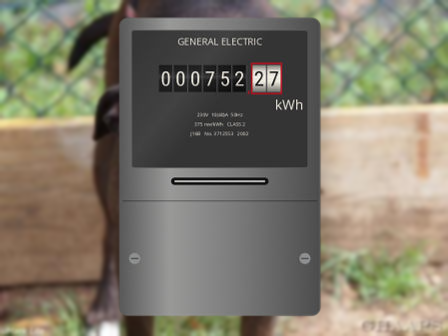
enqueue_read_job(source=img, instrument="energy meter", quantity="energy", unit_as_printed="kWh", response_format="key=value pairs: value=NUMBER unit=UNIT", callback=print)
value=752.27 unit=kWh
